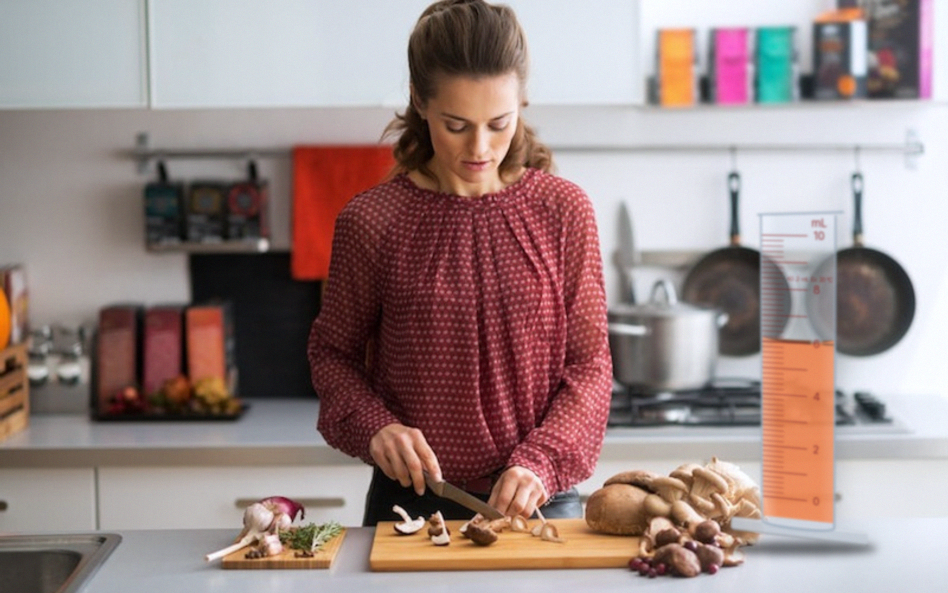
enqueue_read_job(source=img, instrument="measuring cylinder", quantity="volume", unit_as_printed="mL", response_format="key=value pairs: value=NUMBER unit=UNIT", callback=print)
value=6 unit=mL
